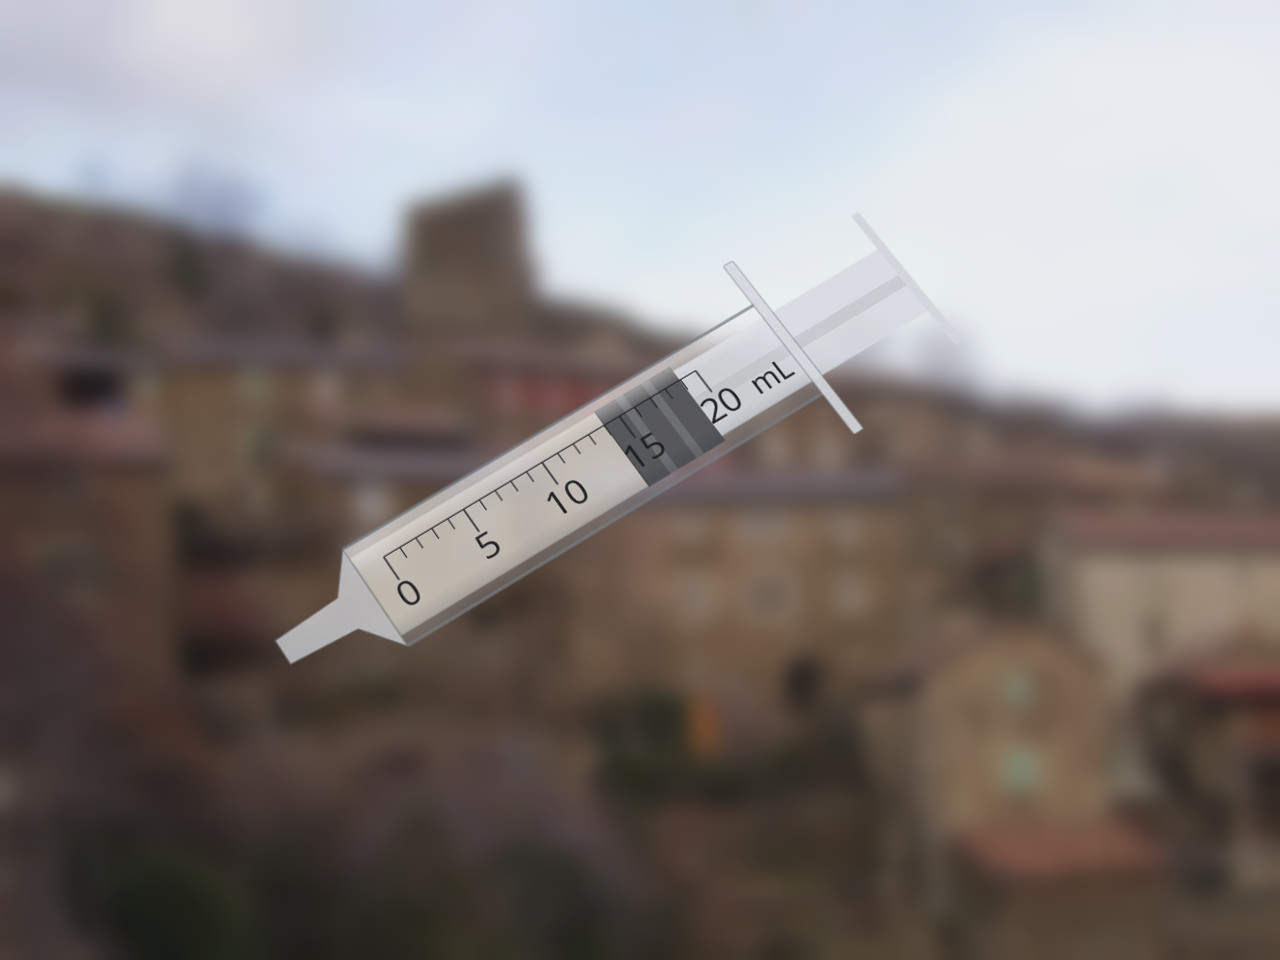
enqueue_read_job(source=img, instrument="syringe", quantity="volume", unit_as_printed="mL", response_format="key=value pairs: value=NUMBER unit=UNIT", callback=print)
value=14 unit=mL
